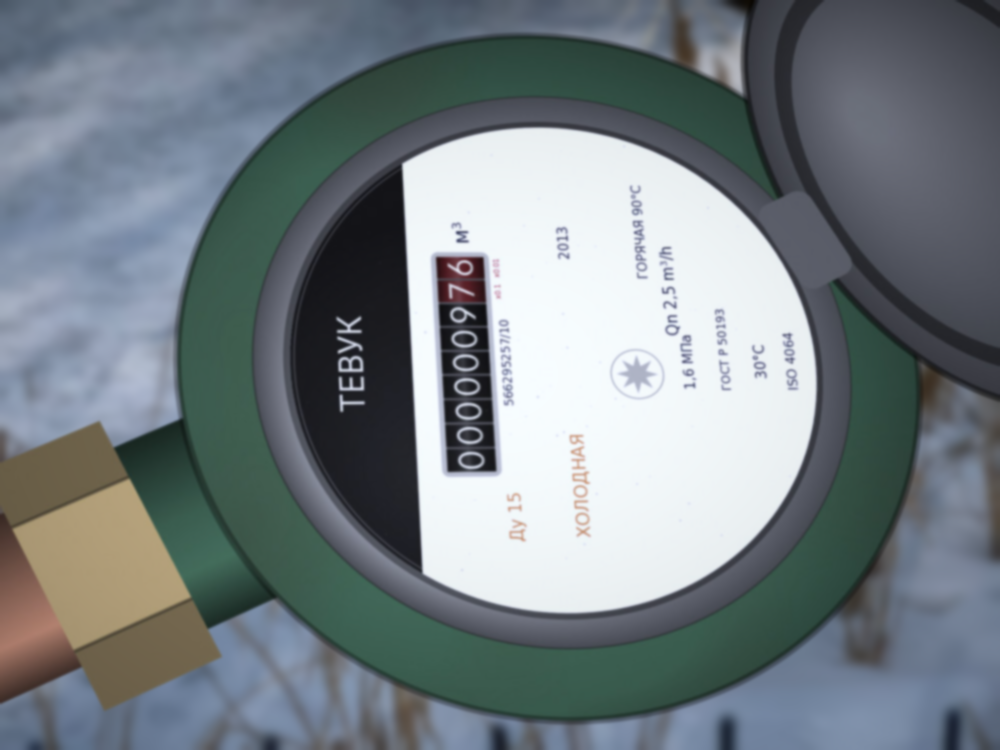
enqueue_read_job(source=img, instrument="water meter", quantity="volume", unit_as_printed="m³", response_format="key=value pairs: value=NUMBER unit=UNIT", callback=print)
value=9.76 unit=m³
